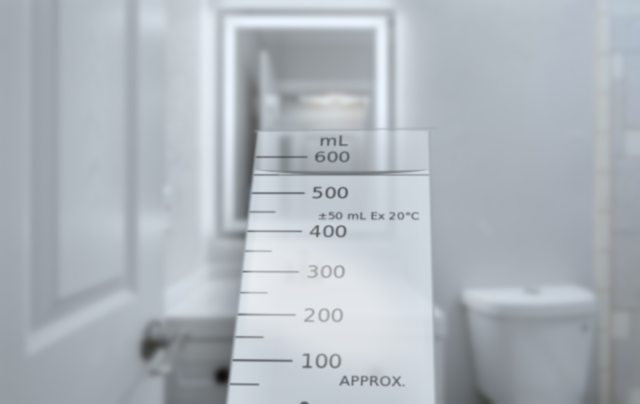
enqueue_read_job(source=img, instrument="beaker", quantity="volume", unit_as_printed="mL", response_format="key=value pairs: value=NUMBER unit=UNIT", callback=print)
value=550 unit=mL
